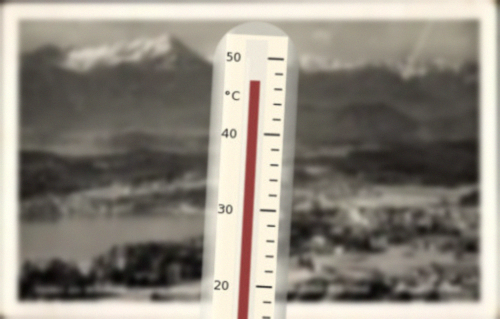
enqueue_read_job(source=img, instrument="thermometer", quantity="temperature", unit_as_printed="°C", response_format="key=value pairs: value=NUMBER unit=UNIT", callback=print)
value=47 unit=°C
